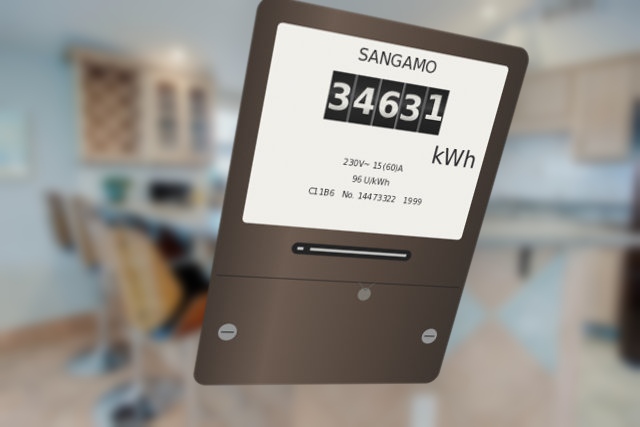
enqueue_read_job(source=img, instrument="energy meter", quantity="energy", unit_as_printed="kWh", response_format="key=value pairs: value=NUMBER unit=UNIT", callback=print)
value=34631 unit=kWh
